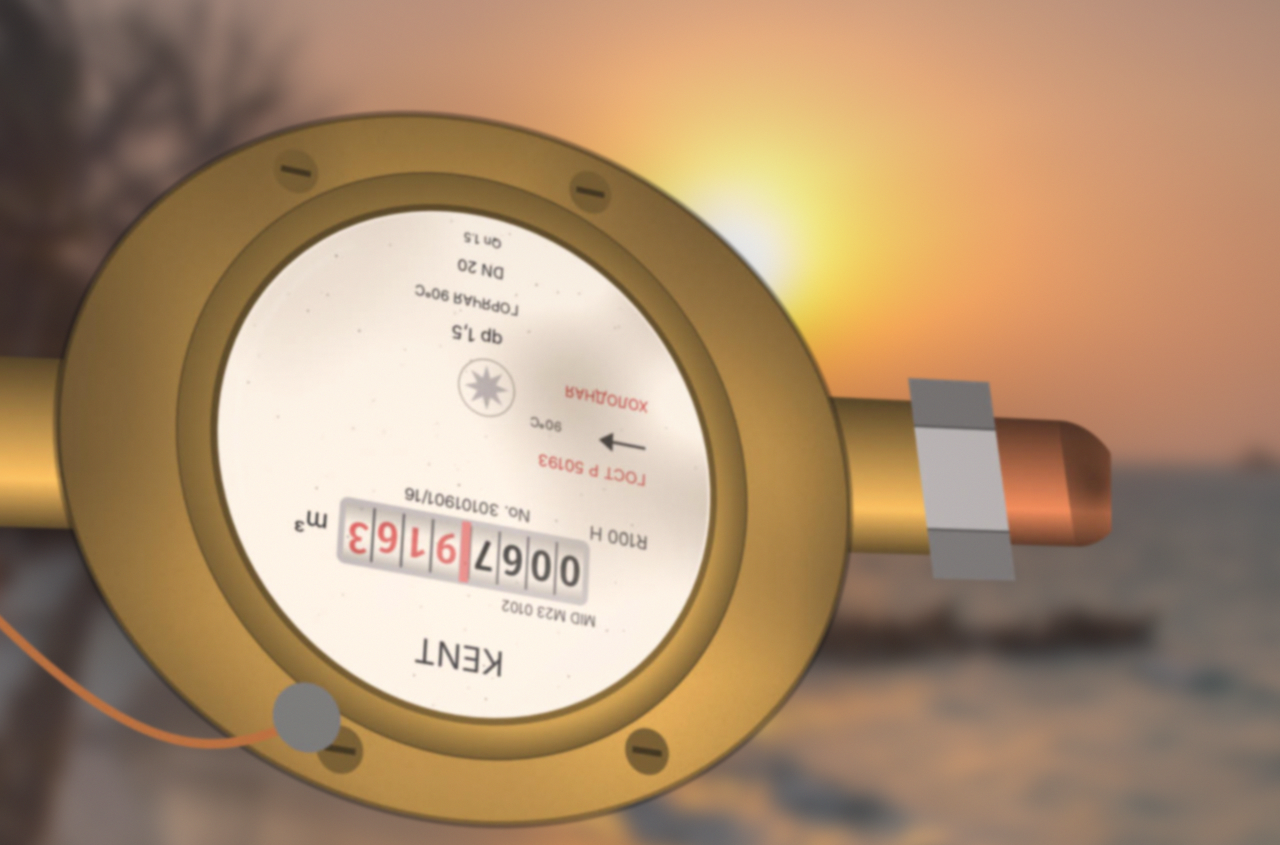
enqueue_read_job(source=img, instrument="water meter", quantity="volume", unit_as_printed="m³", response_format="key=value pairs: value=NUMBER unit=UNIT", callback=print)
value=67.9163 unit=m³
